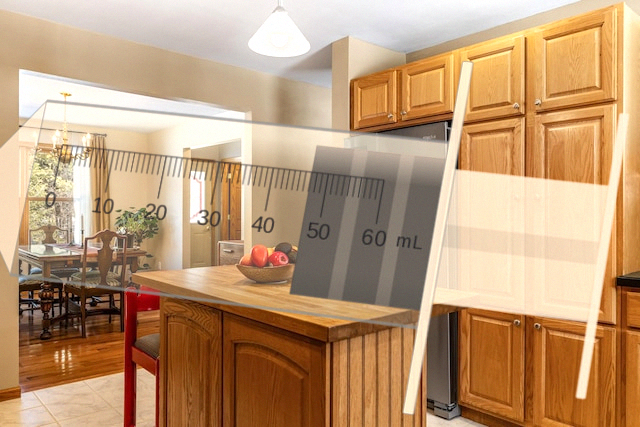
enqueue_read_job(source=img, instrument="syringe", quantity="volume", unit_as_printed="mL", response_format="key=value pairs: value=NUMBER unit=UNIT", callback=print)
value=47 unit=mL
